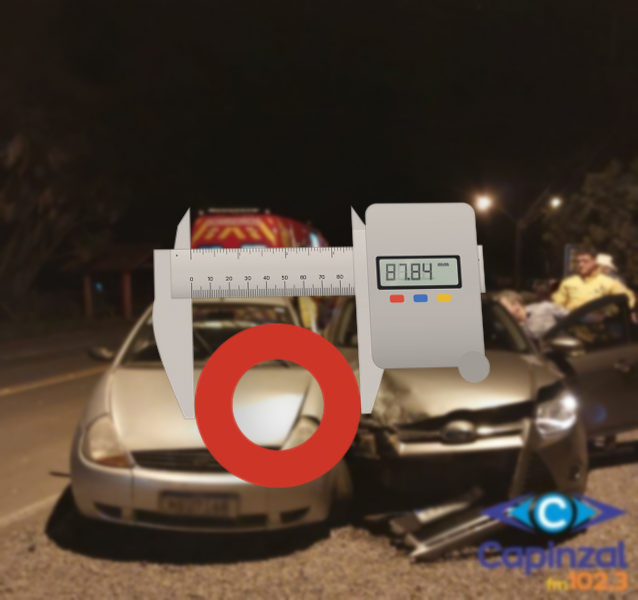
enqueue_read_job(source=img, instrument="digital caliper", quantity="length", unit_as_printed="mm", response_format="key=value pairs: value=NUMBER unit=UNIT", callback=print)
value=87.84 unit=mm
